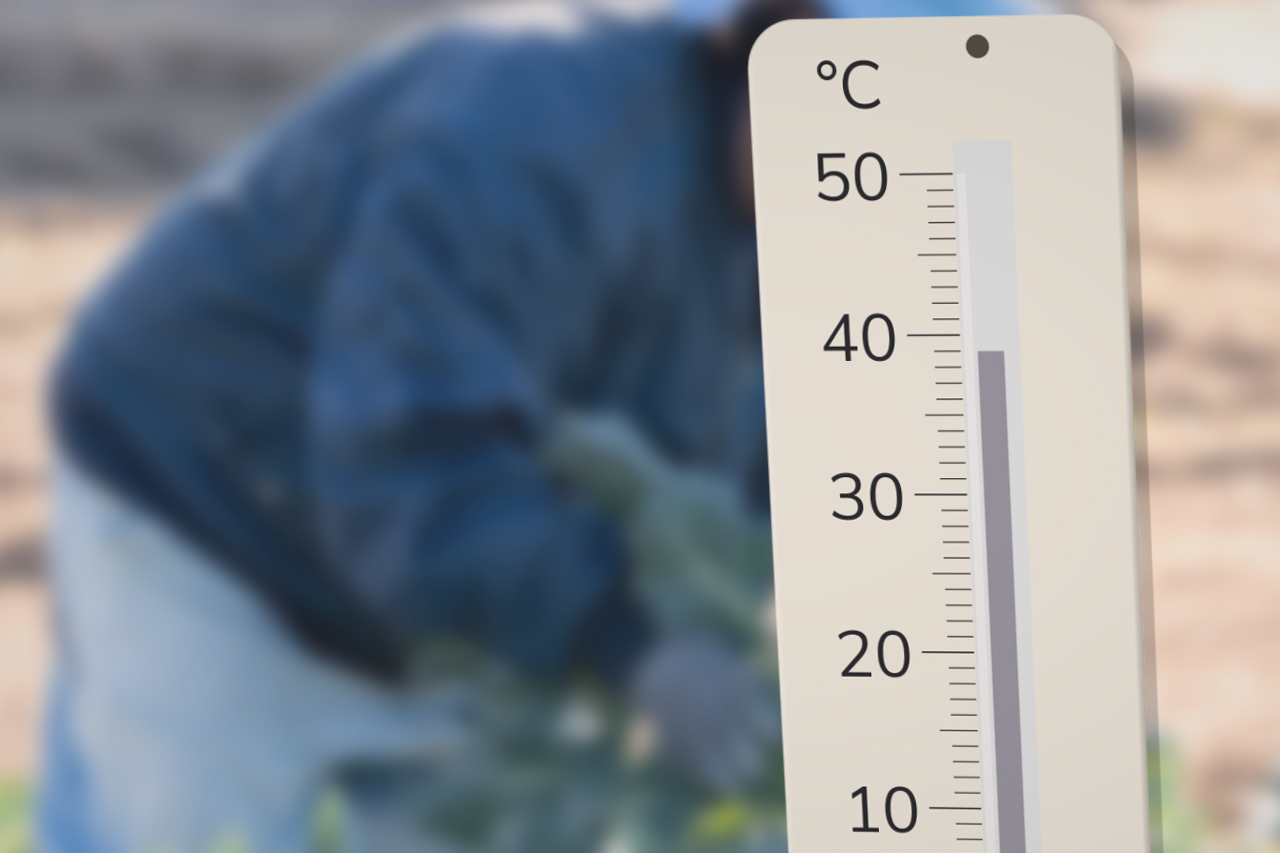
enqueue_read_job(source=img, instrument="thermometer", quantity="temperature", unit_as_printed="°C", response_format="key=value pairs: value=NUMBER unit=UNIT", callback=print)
value=39 unit=°C
